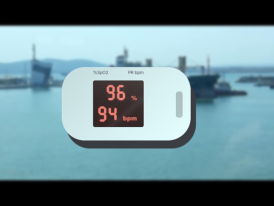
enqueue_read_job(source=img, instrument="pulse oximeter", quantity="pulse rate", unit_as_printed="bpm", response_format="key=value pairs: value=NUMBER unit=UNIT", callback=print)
value=94 unit=bpm
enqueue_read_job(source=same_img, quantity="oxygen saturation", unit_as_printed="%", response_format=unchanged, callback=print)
value=96 unit=%
